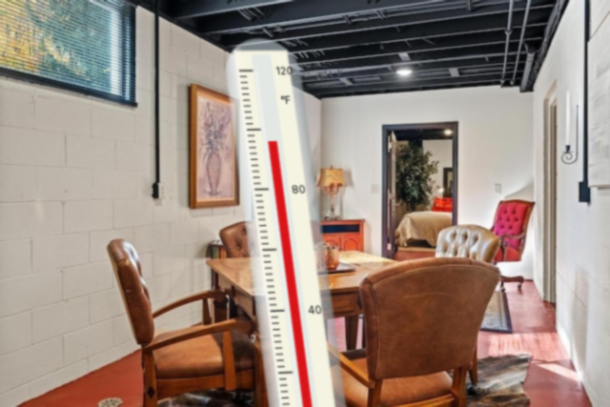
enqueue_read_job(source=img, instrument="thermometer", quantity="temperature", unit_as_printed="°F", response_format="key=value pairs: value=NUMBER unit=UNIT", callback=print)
value=96 unit=°F
